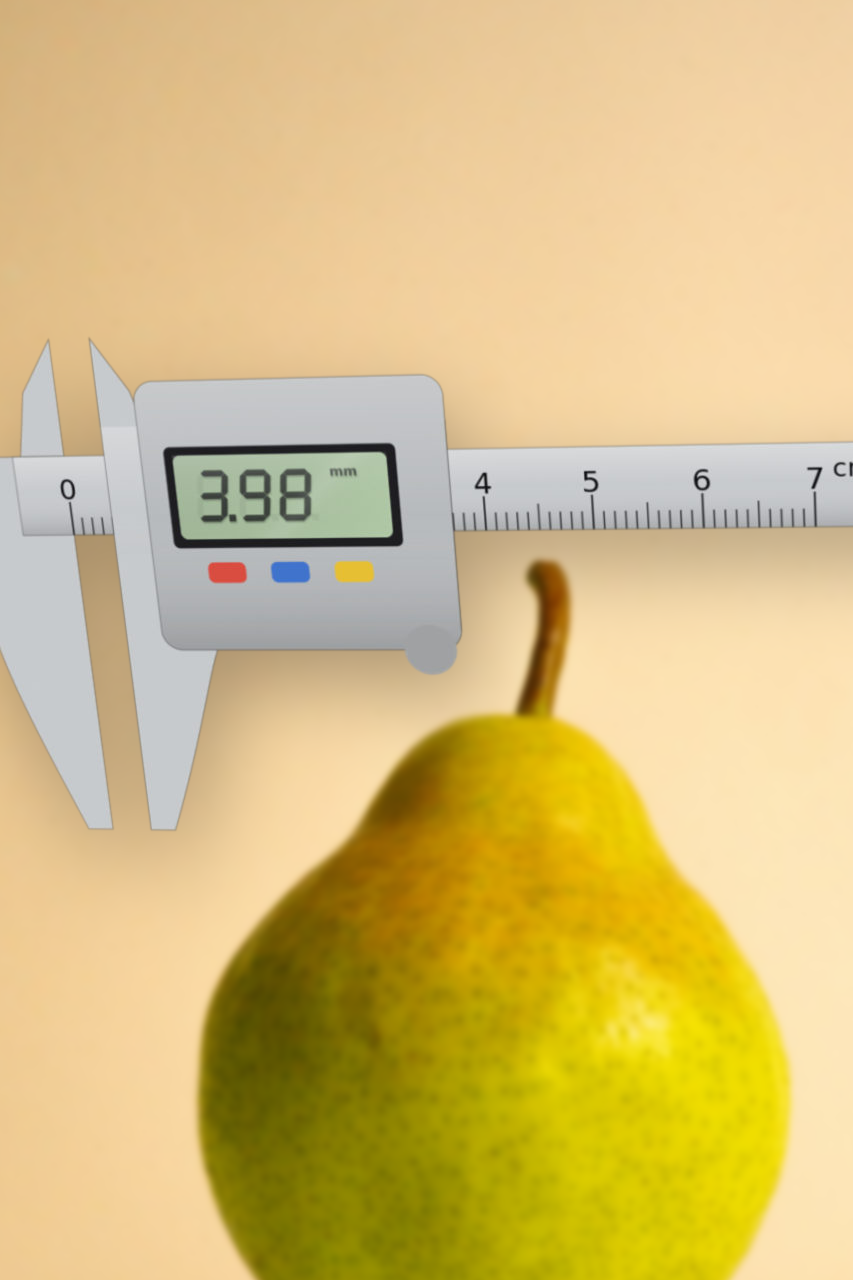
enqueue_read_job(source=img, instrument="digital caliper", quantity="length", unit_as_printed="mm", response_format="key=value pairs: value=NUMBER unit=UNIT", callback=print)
value=3.98 unit=mm
